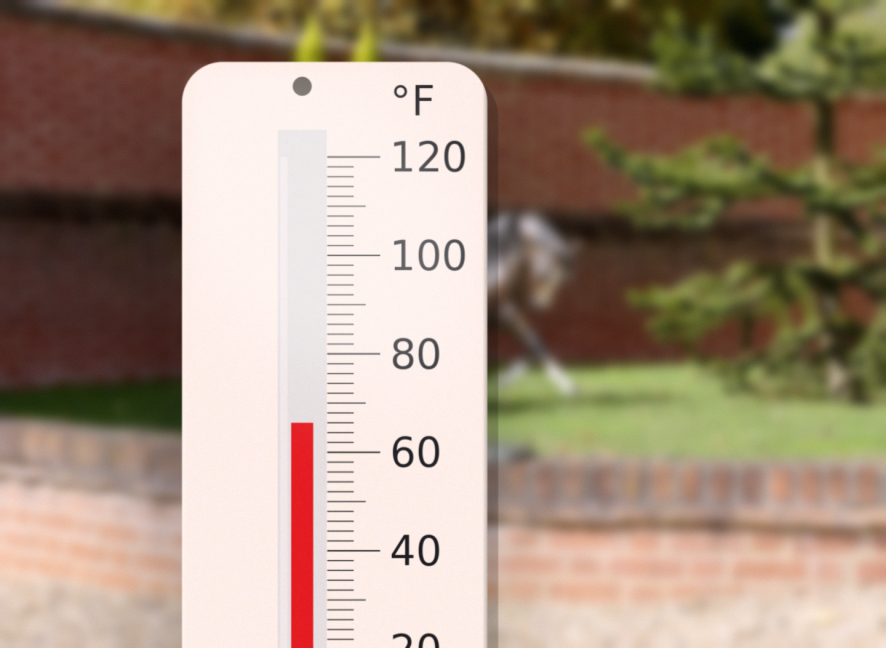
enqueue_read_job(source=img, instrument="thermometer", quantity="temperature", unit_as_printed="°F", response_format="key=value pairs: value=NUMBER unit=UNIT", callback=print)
value=66 unit=°F
